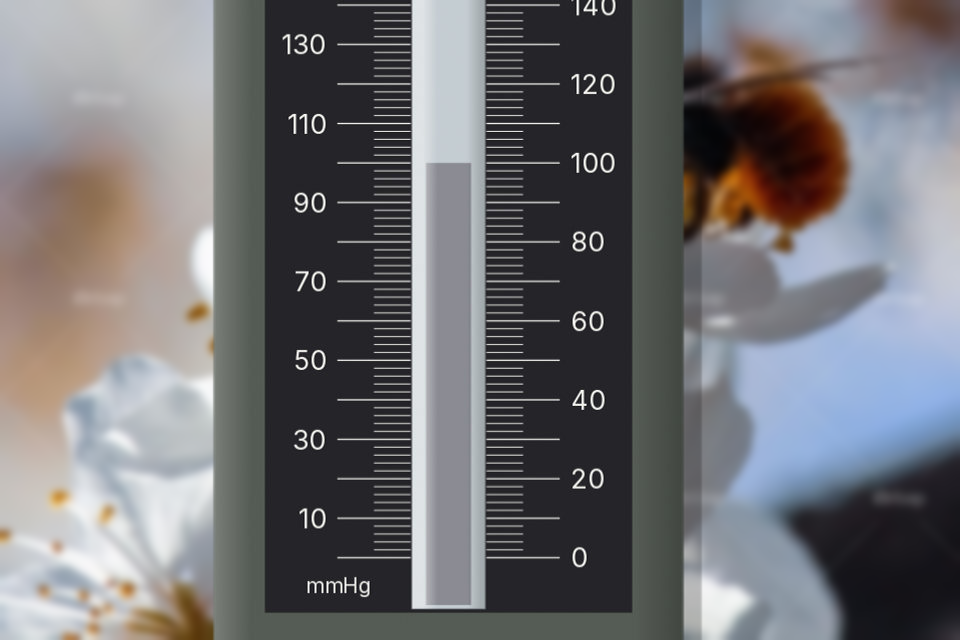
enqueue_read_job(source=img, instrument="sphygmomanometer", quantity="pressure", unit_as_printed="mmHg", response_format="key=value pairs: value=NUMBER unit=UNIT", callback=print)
value=100 unit=mmHg
